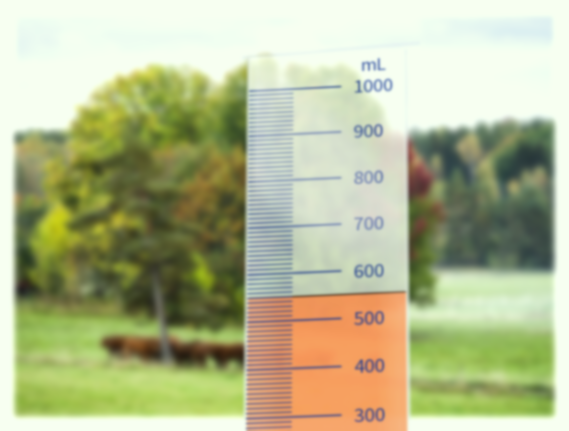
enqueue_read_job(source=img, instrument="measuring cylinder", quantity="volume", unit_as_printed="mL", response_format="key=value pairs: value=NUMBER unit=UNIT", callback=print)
value=550 unit=mL
